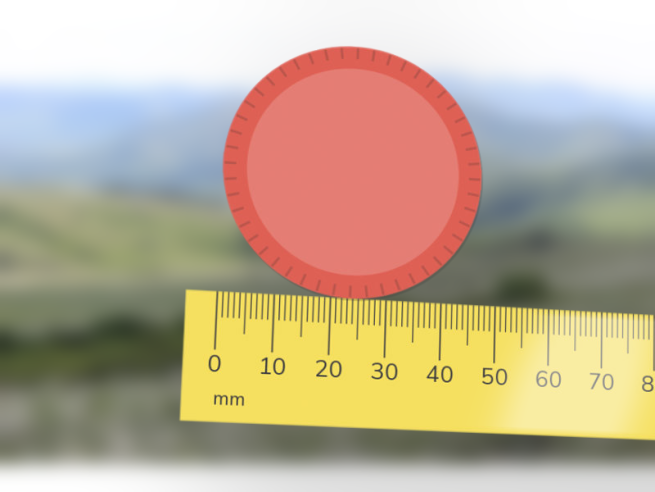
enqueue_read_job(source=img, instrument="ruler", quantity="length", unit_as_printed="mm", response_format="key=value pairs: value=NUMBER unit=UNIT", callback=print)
value=47 unit=mm
